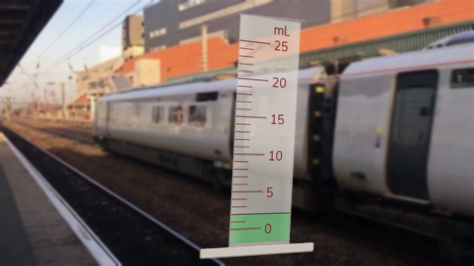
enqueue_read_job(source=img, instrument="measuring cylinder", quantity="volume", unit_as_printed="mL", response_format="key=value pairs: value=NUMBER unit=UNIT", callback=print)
value=2 unit=mL
